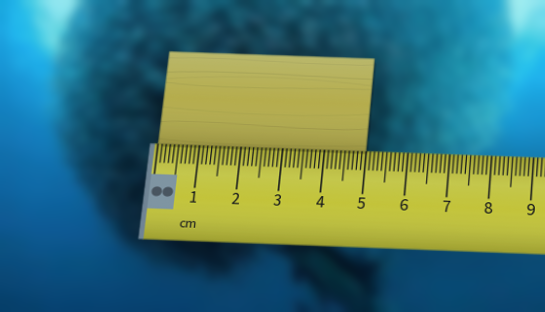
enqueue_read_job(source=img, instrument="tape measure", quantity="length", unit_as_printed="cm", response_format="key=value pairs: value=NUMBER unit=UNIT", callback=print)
value=5 unit=cm
